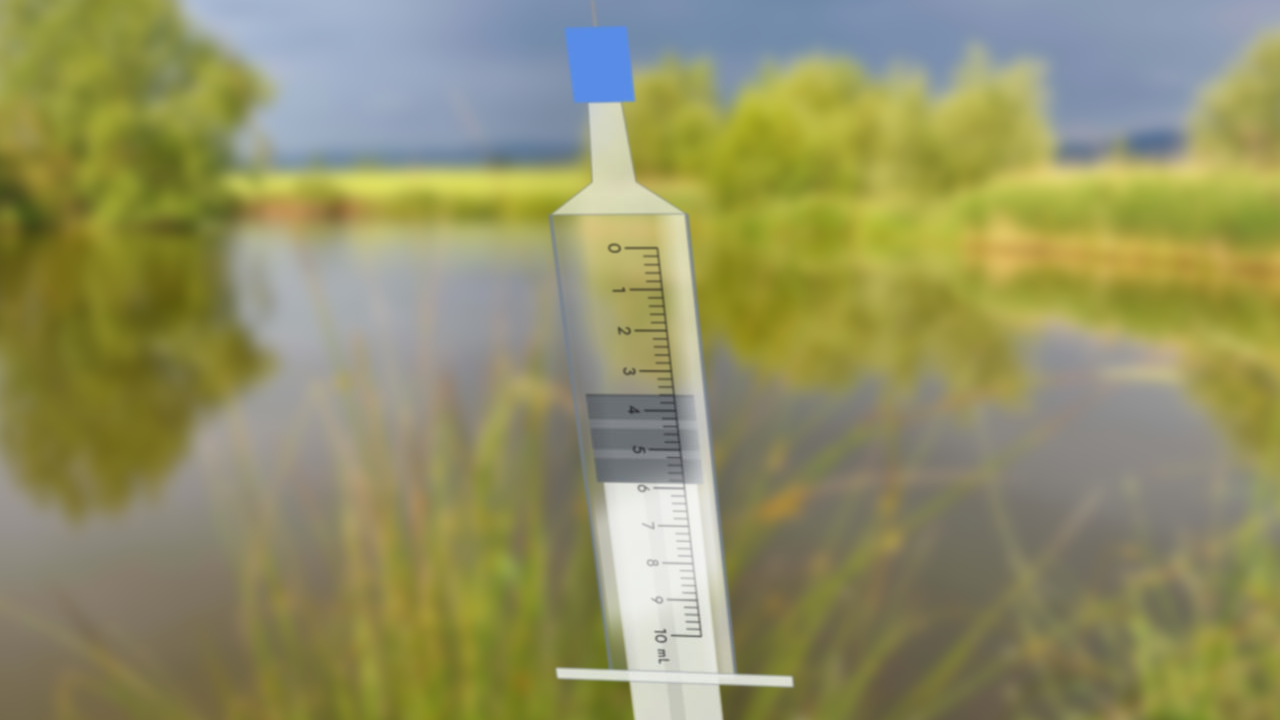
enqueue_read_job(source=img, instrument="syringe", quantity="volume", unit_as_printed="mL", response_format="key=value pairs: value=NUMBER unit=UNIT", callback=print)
value=3.6 unit=mL
